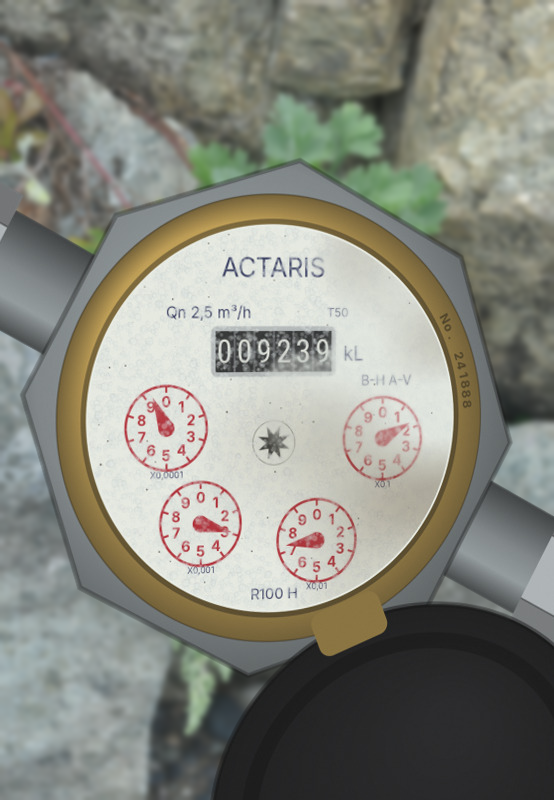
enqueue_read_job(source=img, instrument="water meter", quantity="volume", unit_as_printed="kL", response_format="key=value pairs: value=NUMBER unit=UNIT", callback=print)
value=9239.1729 unit=kL
